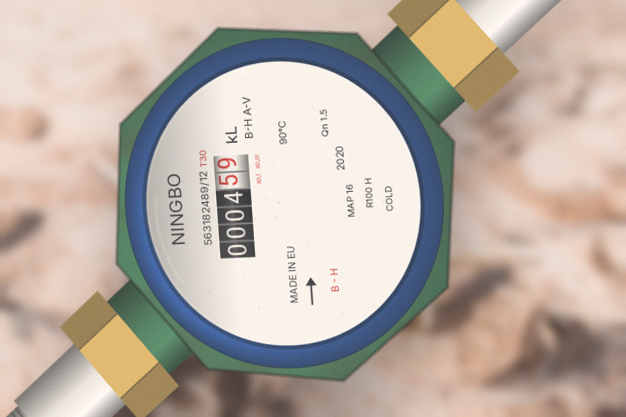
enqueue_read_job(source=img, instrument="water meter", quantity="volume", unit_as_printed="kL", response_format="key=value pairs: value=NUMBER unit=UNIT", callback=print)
value=4.59 unit=kL
